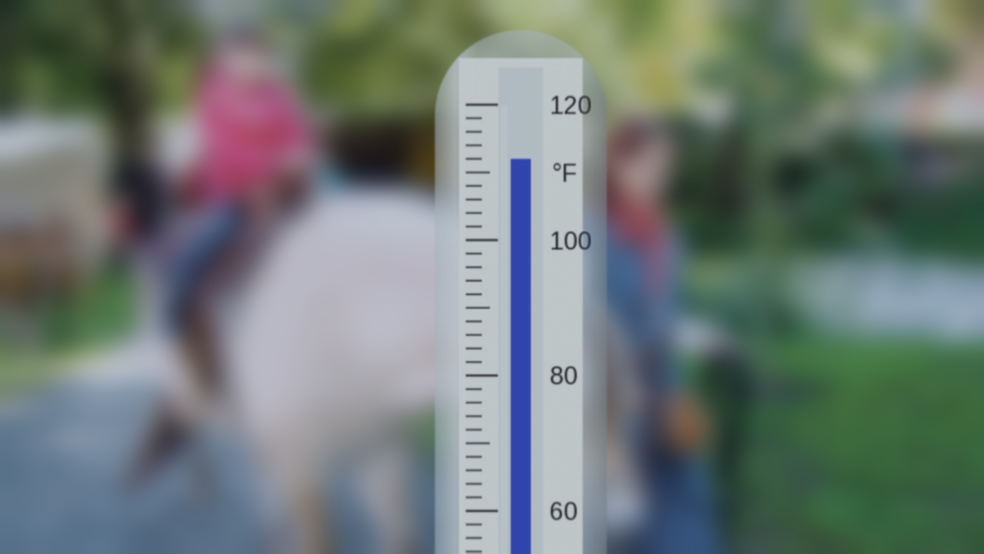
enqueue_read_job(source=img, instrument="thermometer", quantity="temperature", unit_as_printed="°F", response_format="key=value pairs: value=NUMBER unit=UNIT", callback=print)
value=112 unit=°F
